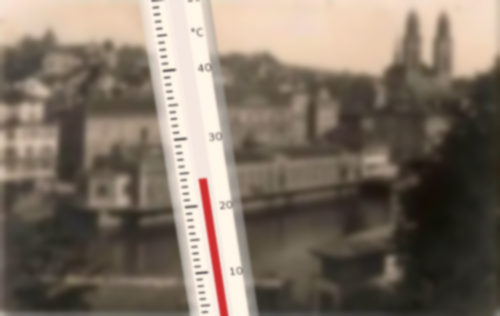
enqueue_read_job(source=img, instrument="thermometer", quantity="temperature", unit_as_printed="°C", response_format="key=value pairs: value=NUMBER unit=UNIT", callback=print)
value=24 unit=°C
